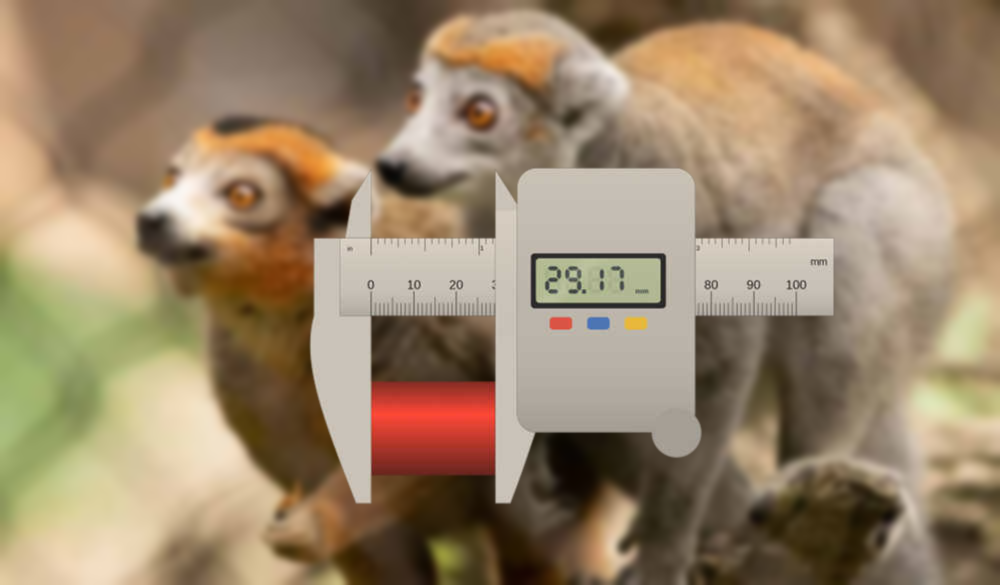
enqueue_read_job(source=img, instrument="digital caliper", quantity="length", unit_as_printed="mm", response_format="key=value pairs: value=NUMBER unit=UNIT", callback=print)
value=29.17 unit=mm
